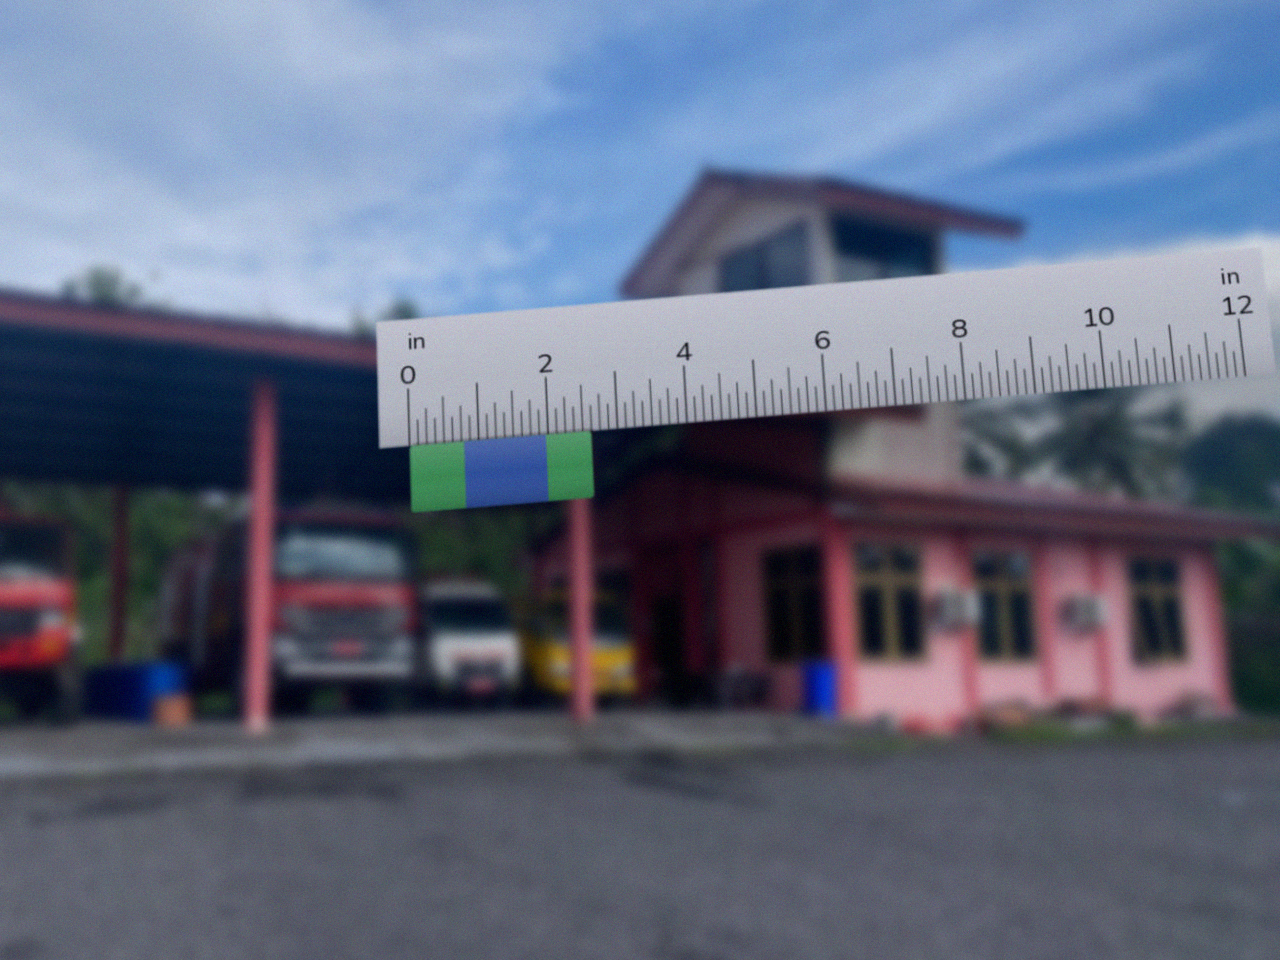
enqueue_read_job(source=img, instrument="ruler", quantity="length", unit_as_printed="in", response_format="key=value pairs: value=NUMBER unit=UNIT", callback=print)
value=2.625 unit=in
